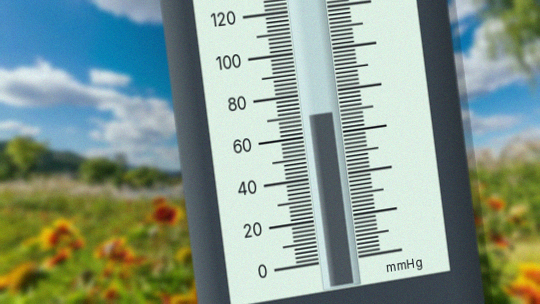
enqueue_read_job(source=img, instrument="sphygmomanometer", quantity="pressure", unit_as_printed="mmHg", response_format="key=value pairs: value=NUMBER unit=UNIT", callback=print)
value=70 unit=mmHg
